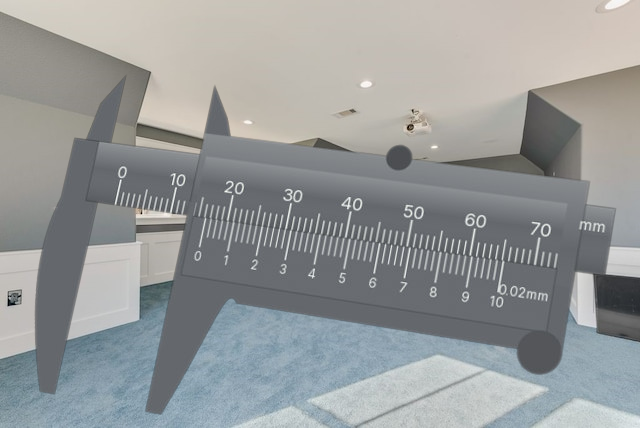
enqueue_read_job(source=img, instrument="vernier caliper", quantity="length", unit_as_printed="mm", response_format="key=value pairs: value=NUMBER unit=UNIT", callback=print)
value=16.2 unit=mm
